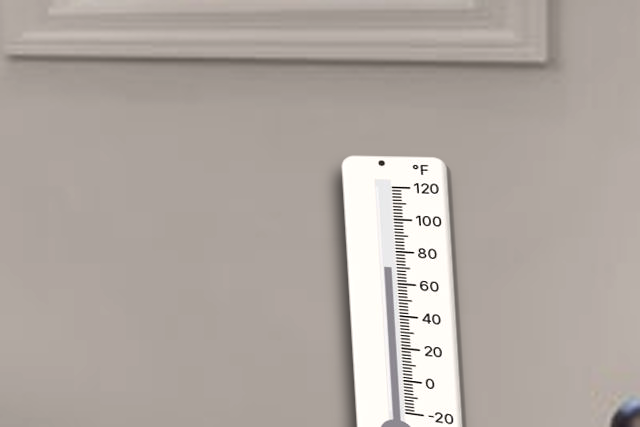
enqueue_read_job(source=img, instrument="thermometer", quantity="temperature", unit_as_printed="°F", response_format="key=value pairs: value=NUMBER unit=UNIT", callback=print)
value=70 unit=°F
